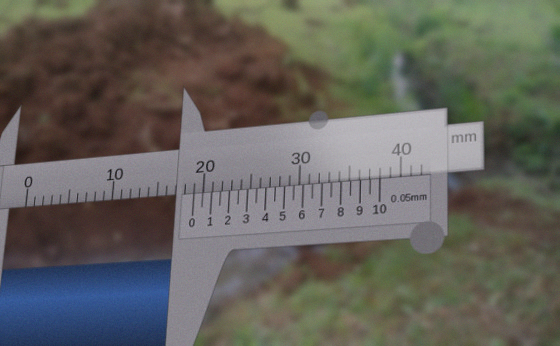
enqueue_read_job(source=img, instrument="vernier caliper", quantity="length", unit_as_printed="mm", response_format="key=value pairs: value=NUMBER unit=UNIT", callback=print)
value=19.0 unit=mm
